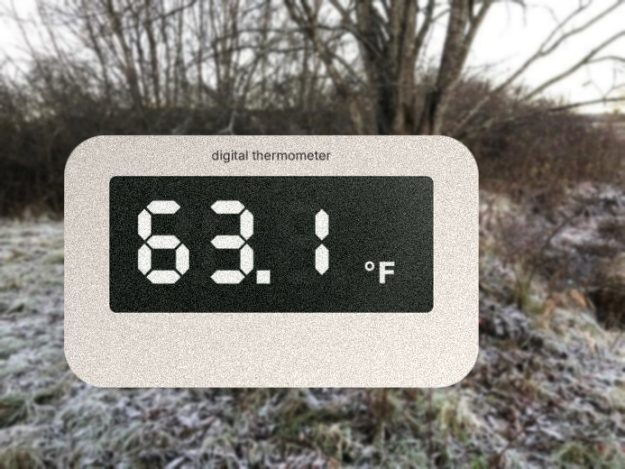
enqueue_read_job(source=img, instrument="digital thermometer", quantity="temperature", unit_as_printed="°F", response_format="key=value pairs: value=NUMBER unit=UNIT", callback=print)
value=63.1 unit=°F
